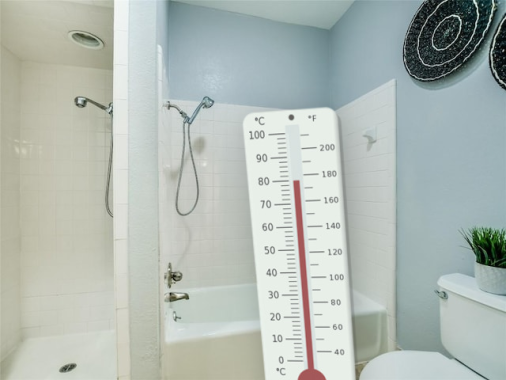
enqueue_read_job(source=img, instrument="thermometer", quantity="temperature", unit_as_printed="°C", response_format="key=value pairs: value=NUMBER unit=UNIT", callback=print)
value=80 unit=°C
